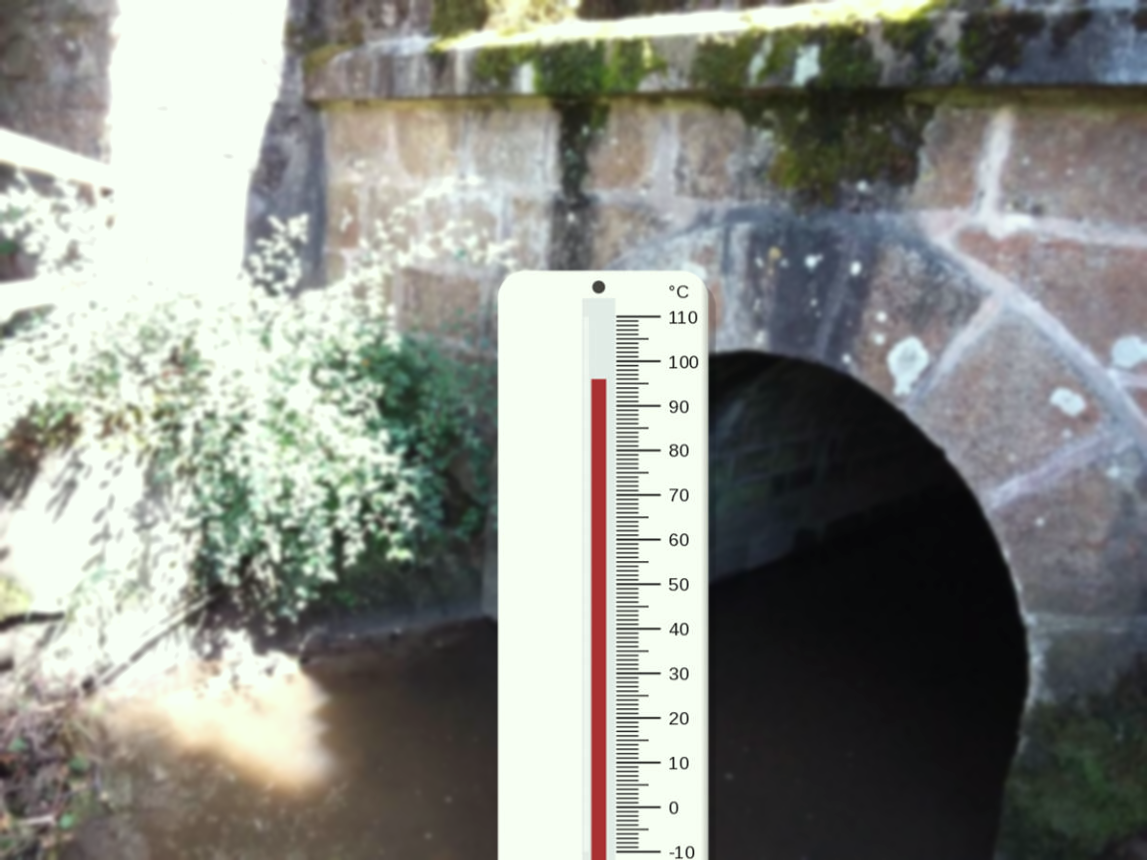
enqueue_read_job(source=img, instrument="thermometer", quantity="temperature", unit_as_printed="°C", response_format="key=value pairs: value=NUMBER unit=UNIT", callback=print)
value=96 unit=°C
